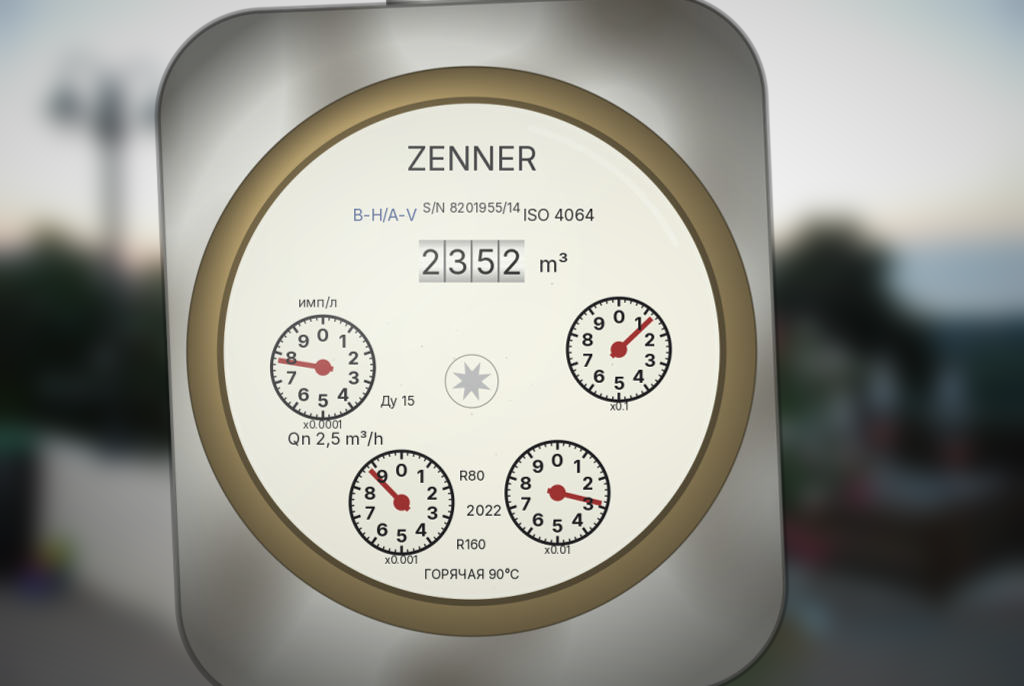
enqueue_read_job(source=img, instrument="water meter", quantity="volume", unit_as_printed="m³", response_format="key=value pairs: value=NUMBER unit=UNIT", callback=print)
value=2352.1287 unit=m³
